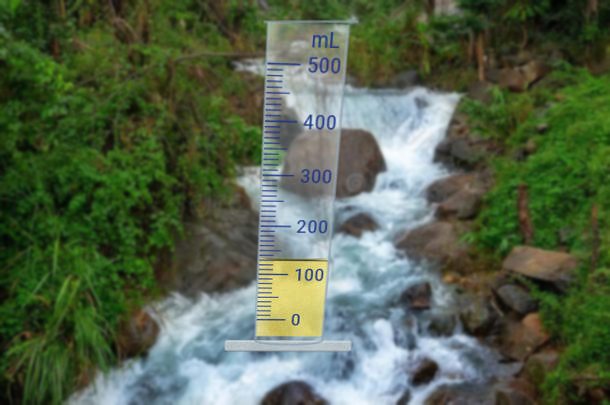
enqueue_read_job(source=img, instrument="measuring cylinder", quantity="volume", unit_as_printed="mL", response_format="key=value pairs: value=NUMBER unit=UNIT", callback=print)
value=130 unit=mL
